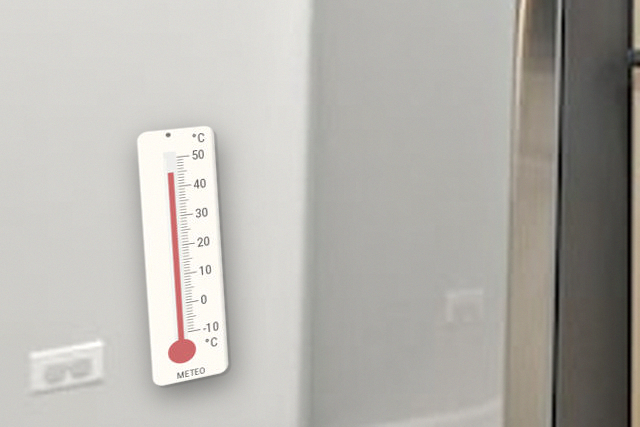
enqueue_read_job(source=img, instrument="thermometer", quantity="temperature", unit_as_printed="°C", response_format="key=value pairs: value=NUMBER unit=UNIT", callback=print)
value=45 unit=°C
